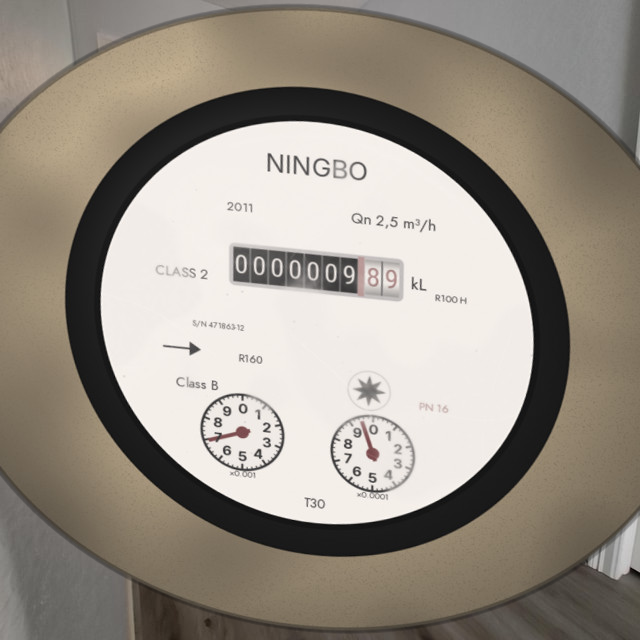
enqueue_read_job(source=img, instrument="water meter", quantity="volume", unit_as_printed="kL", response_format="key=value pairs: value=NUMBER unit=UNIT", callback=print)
value=9.8969 unit=kL
